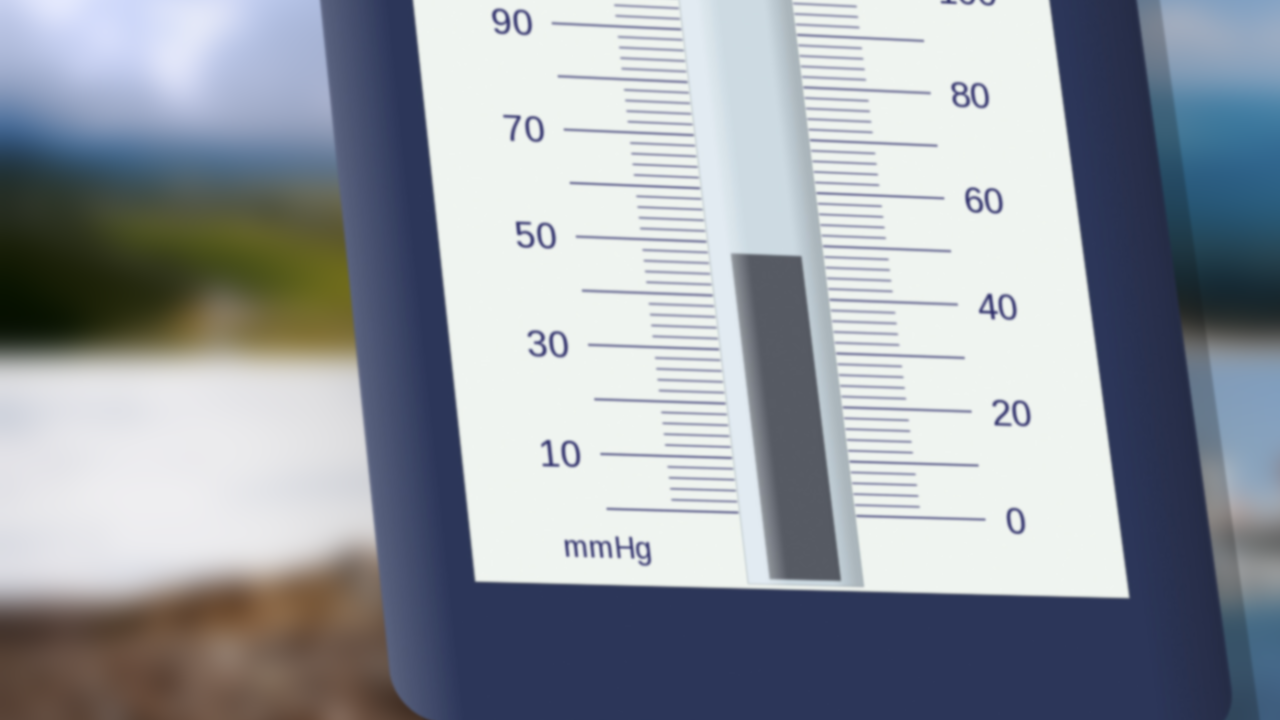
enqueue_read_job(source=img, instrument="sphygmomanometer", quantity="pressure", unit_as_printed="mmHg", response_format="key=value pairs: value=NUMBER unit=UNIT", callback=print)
value=48 unit=mmHg
